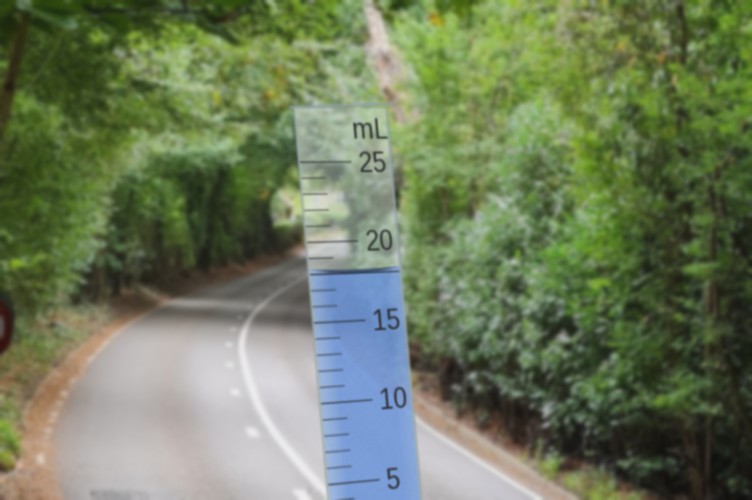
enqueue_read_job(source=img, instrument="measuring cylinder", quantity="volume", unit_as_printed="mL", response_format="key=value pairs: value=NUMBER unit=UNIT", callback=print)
value=18 unit=mL
